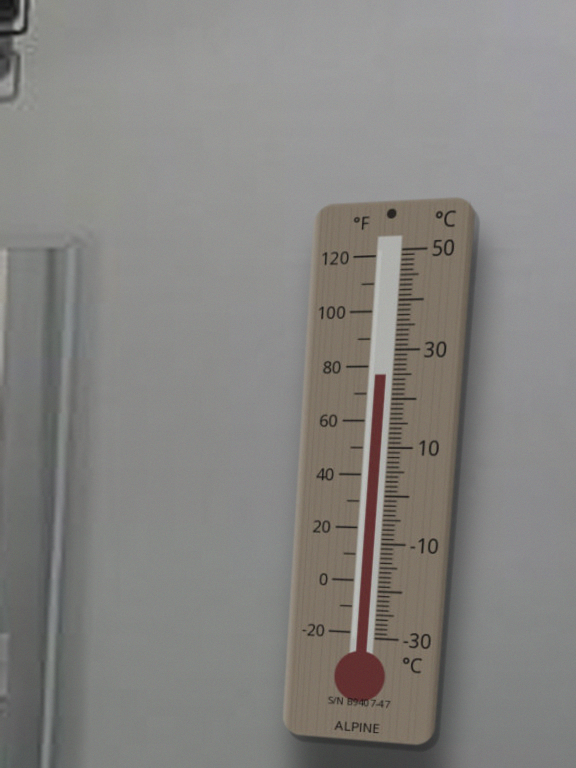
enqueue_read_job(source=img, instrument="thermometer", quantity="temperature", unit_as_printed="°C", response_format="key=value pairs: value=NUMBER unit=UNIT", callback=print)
value=25 unit=°C
